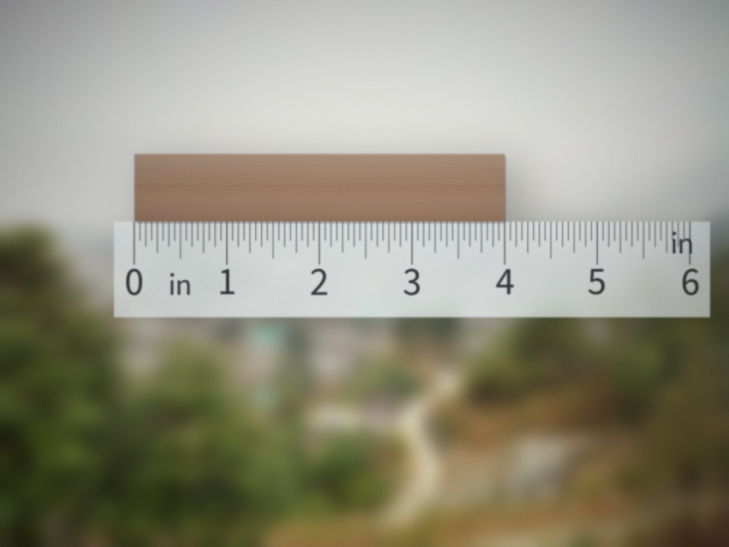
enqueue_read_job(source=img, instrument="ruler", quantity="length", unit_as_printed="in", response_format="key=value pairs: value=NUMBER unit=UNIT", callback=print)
value=4 unit=in
